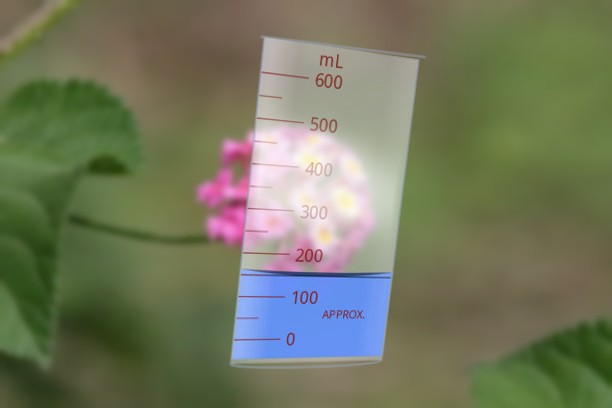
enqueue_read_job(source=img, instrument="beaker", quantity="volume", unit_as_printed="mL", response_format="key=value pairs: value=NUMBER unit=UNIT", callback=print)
value=150 unit=mL
